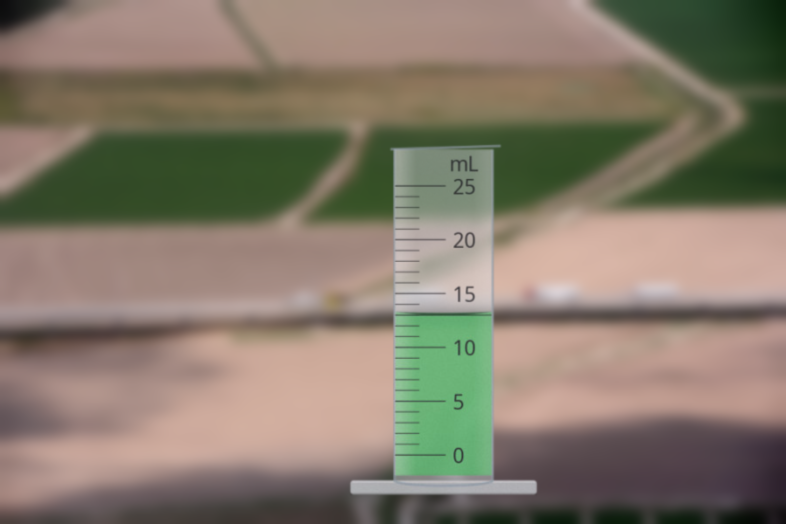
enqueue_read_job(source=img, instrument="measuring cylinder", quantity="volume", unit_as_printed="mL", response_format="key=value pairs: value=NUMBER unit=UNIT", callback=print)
value=13 unit=mL
